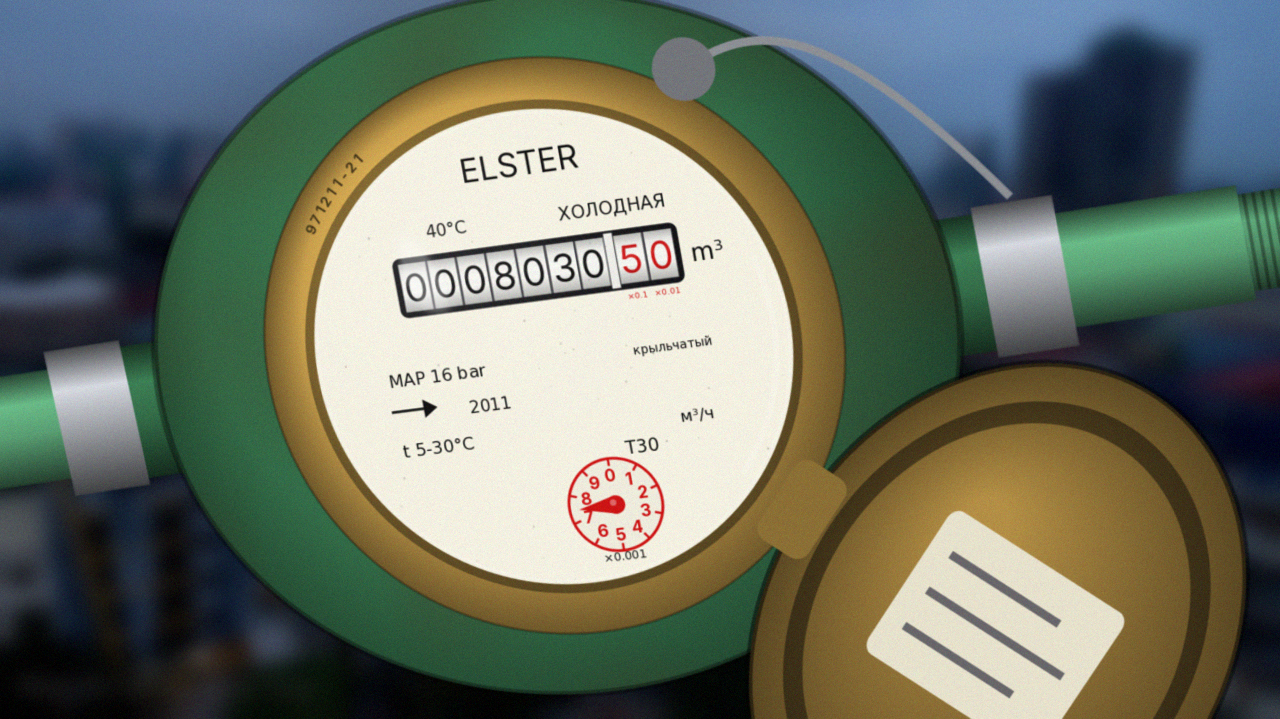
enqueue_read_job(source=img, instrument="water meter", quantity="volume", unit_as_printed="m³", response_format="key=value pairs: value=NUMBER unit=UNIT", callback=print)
value=8030.507 unit=m³
